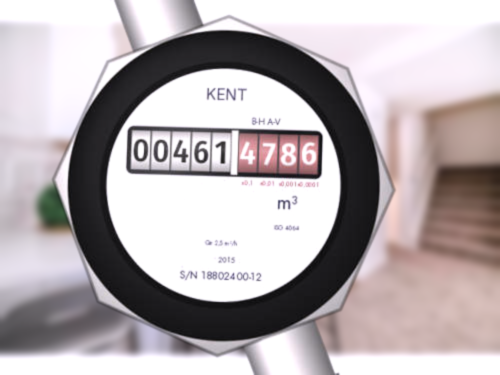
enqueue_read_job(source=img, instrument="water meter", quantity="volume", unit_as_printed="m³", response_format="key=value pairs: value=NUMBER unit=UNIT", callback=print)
value=461.4786 unit=m³
